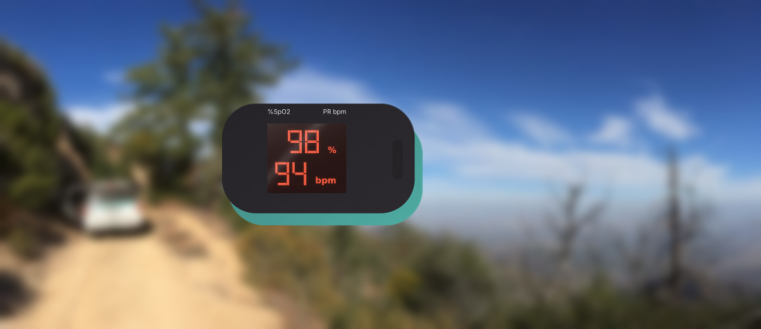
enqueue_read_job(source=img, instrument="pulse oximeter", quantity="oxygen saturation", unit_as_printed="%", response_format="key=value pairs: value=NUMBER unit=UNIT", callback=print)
value=98 unit=%
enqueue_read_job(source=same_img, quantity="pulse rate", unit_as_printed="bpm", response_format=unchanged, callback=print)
value=94 unit=bpm
